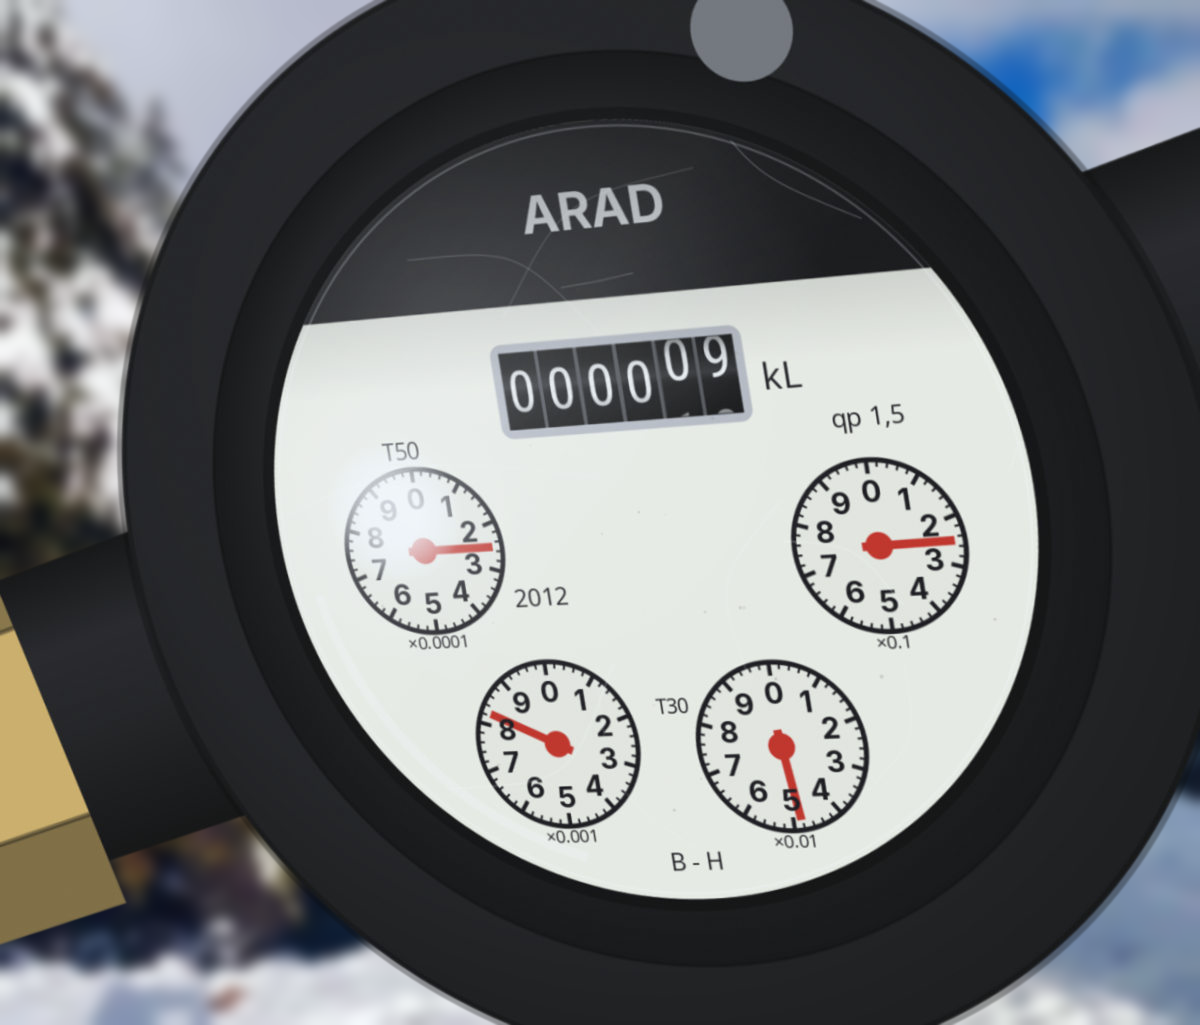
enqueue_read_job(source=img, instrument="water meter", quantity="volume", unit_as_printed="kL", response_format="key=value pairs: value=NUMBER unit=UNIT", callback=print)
value=9.2482 unit=kL
